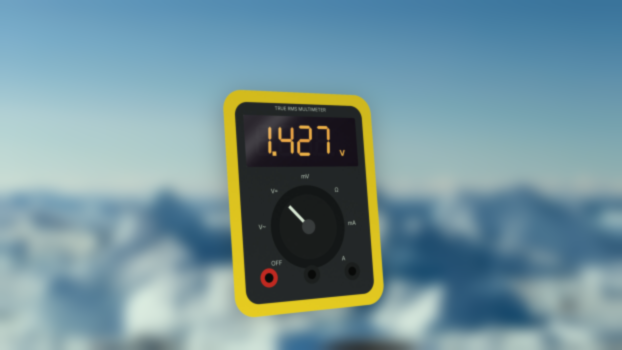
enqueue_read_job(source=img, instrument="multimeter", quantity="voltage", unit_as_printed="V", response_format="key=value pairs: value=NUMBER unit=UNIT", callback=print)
value=1.427 unit=V
